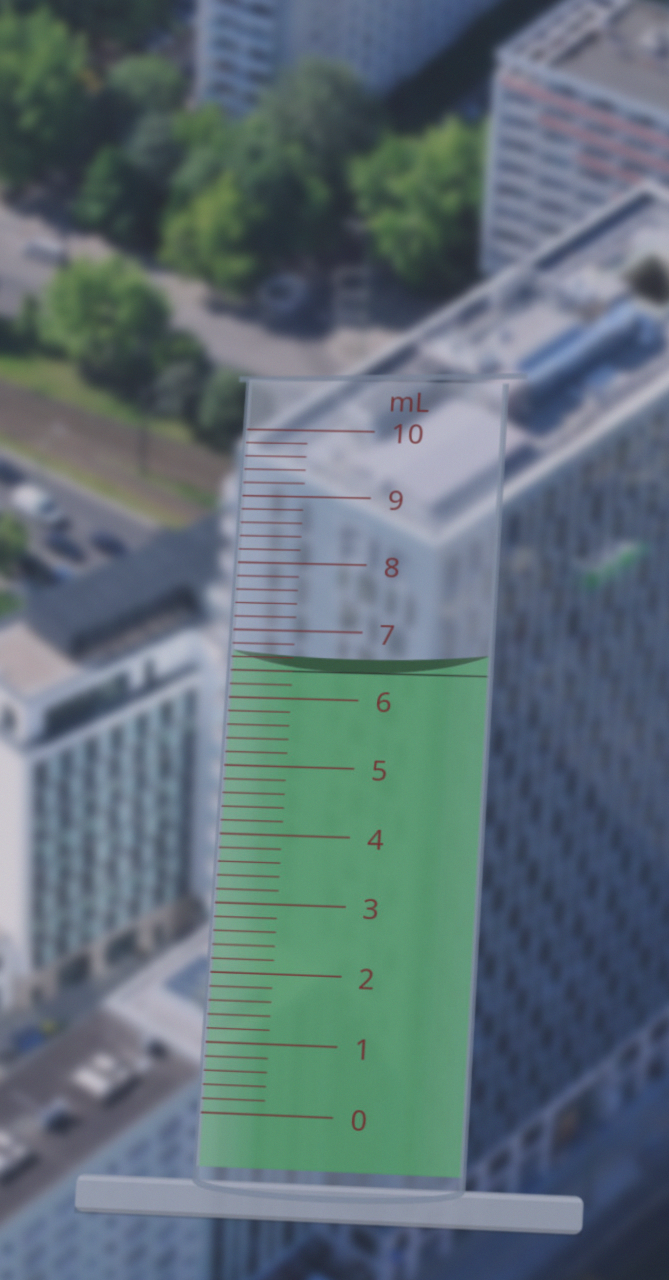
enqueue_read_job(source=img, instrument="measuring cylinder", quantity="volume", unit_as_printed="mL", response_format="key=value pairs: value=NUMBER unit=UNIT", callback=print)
value=6.4 unit=mL
